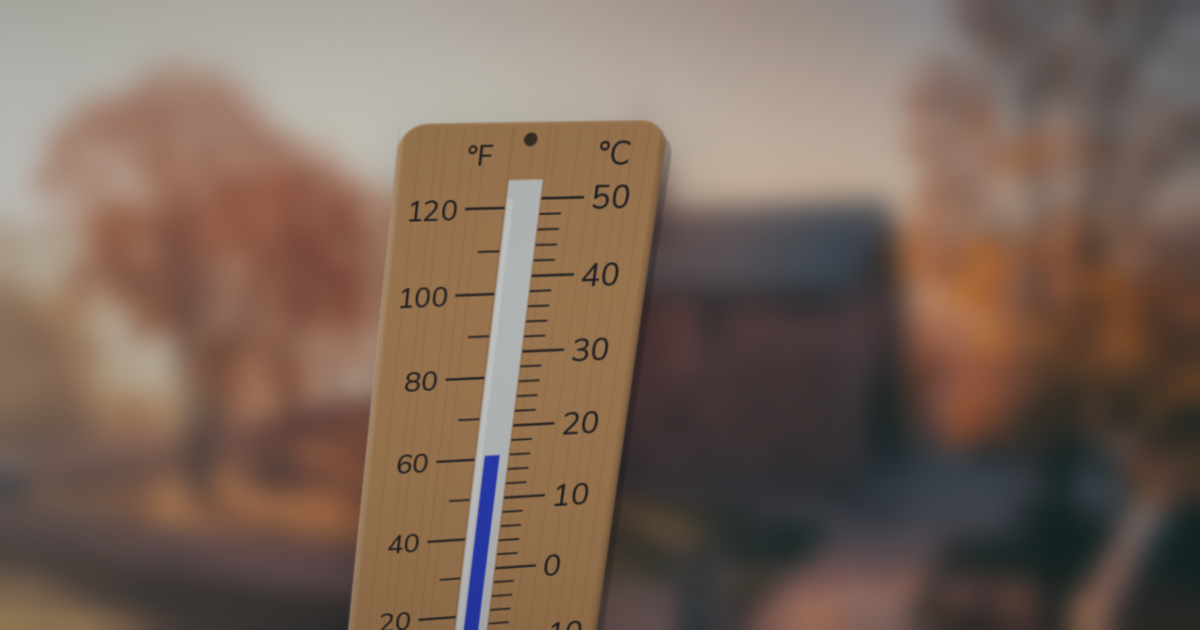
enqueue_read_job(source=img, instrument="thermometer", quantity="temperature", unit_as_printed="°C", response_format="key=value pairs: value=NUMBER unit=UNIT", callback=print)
value=16 unit=°C
